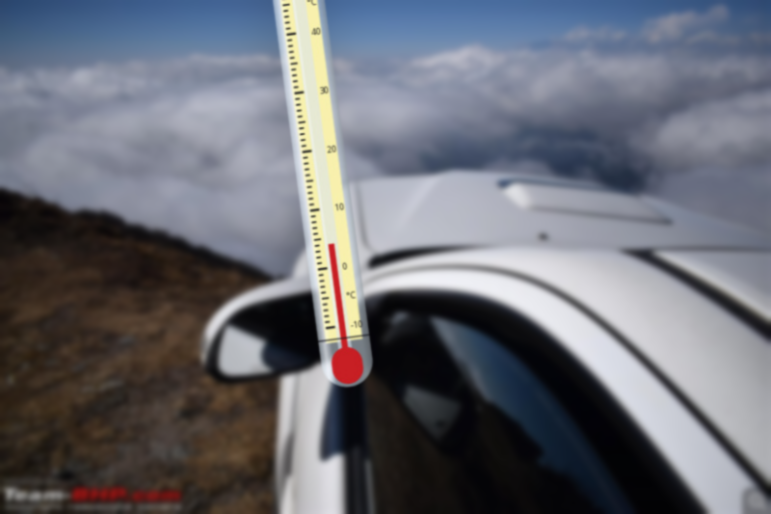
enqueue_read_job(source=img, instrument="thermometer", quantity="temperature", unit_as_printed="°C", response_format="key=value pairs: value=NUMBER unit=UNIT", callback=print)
value=4 unit=°C
